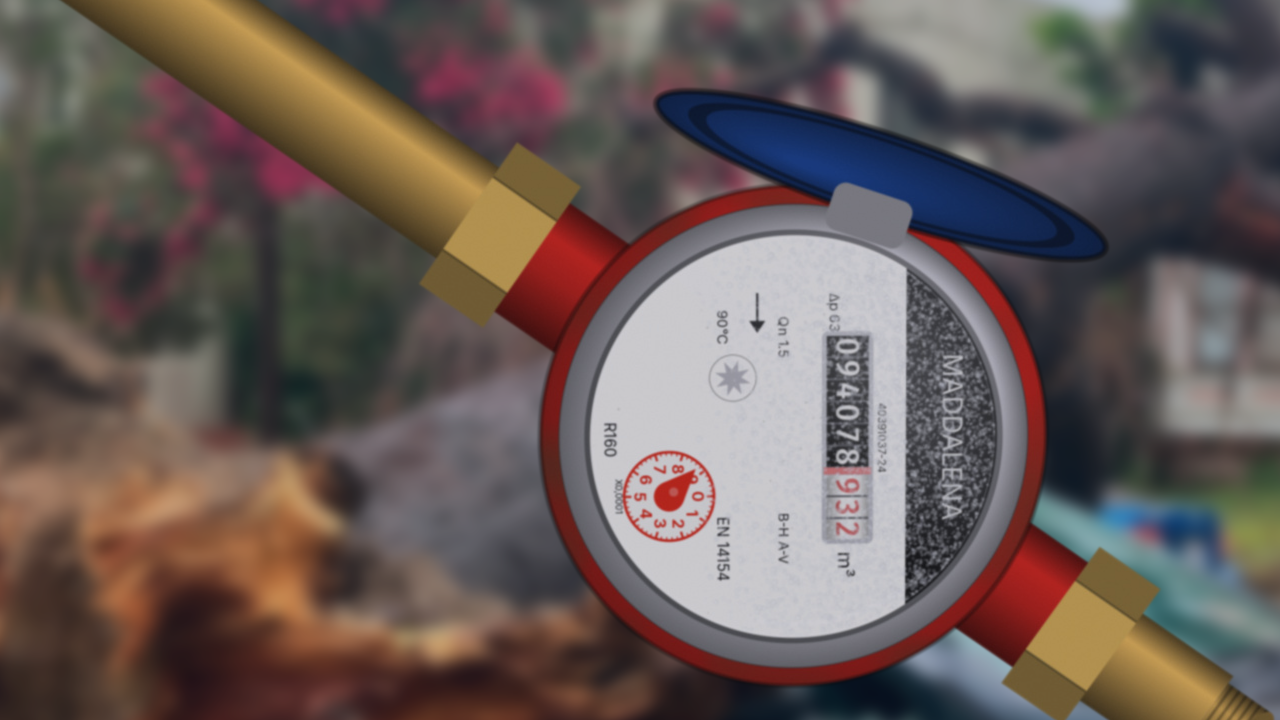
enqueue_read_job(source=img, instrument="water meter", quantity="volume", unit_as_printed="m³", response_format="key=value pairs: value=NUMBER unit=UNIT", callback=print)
value=94078.9328 unit=m³
